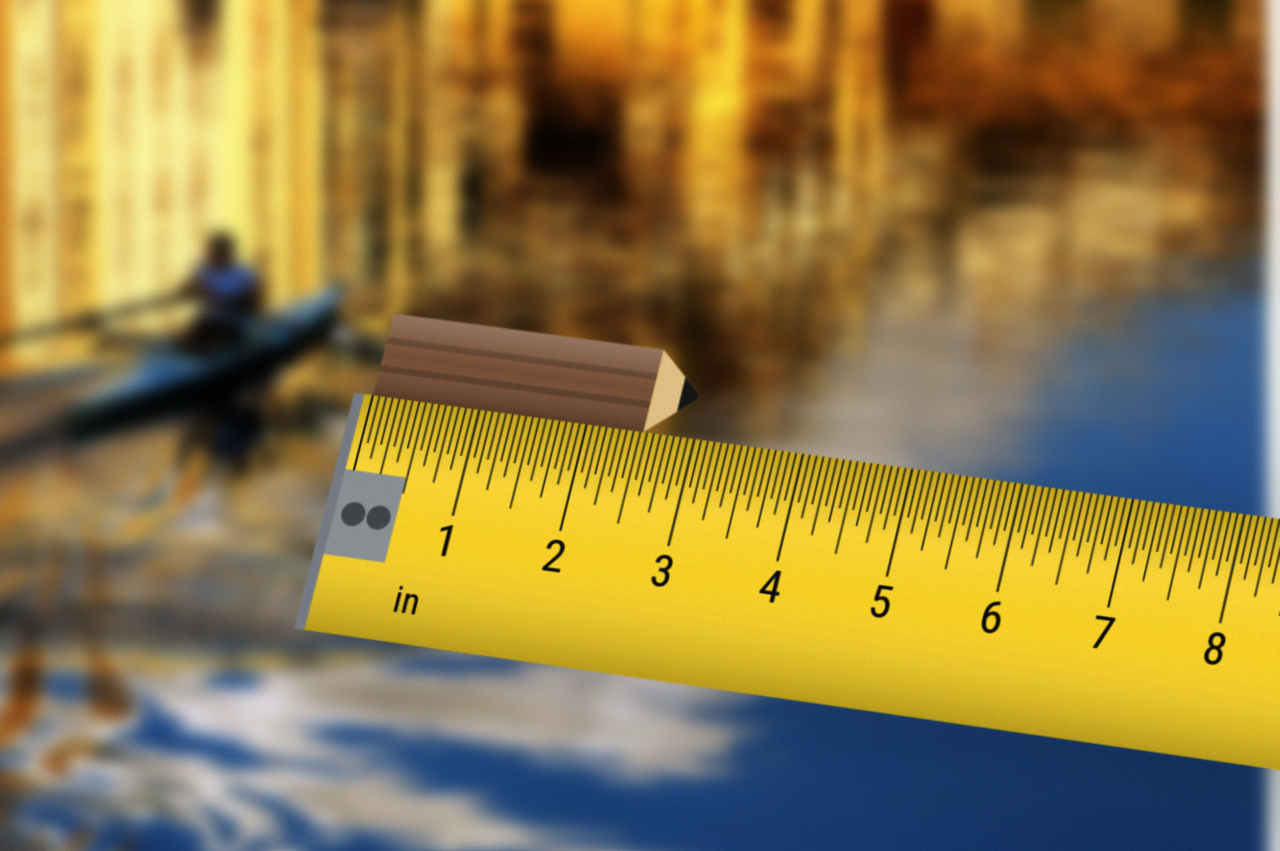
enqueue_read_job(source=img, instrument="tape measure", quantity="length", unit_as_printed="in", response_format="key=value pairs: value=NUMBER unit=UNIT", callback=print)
value=2.9375 unit=in
